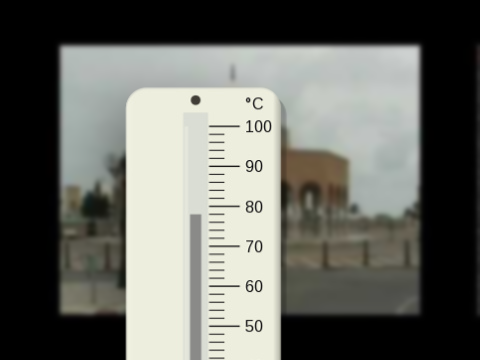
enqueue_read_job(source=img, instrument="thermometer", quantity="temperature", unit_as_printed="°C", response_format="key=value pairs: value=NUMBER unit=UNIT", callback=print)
value=78 unit=°C
